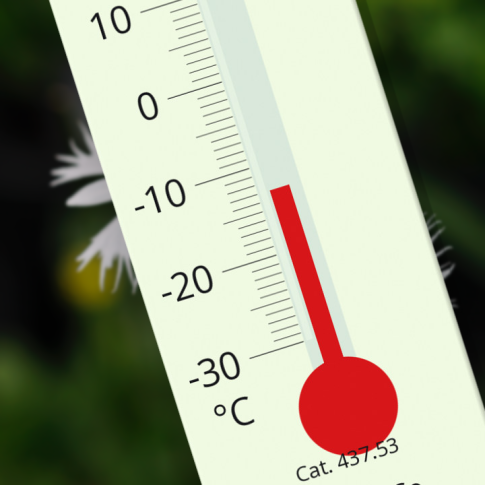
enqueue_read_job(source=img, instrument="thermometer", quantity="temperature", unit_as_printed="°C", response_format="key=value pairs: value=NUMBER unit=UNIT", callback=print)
value=-13 unit=°C
